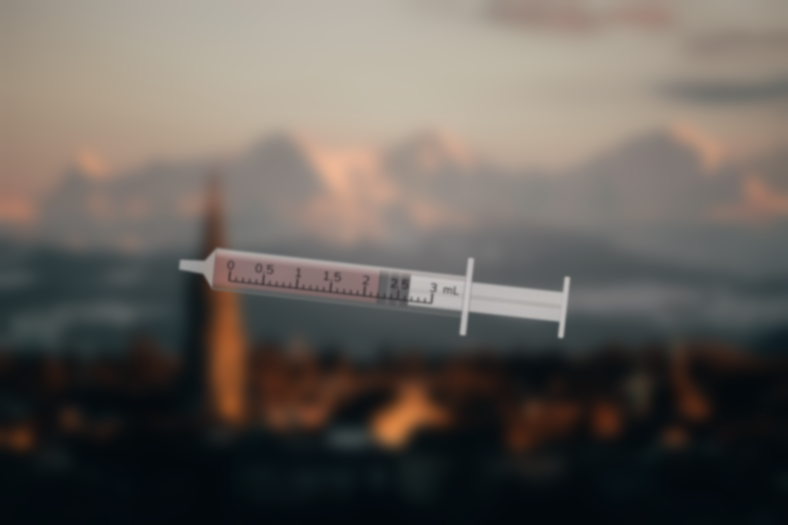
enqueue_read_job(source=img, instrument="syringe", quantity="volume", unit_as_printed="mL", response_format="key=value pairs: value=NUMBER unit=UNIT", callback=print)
value=2.2 unit=mL
